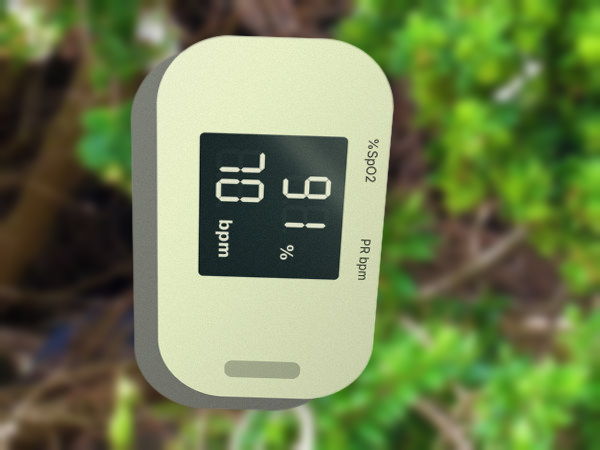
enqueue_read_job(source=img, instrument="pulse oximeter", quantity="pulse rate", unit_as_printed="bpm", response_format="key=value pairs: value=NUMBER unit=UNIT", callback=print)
value=70 unit=bpm
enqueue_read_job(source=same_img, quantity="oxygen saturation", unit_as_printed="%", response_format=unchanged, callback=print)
value=91 unit=%
